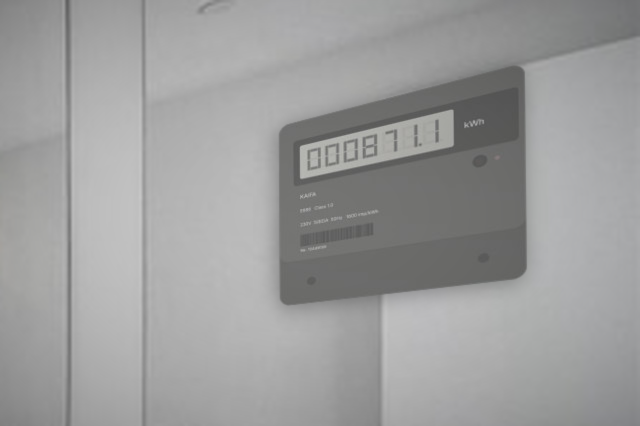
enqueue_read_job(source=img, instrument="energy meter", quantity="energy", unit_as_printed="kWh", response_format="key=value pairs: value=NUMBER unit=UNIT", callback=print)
value=871.1 unit=kWh
